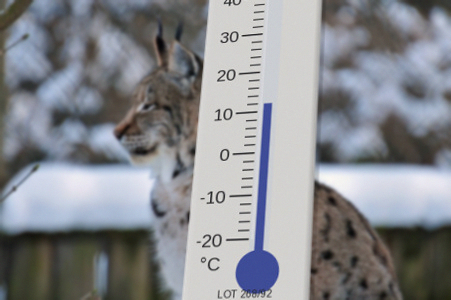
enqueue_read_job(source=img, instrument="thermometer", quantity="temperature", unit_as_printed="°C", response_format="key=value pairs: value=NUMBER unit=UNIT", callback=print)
value=12 unit=°C
